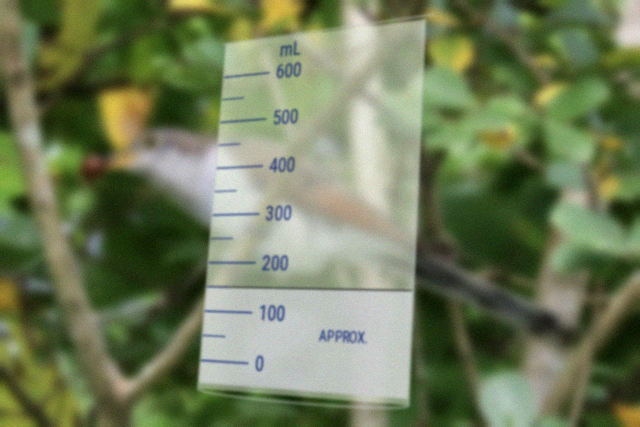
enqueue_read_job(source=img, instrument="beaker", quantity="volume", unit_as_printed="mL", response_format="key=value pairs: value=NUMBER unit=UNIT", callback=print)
value=150 unit=mL
